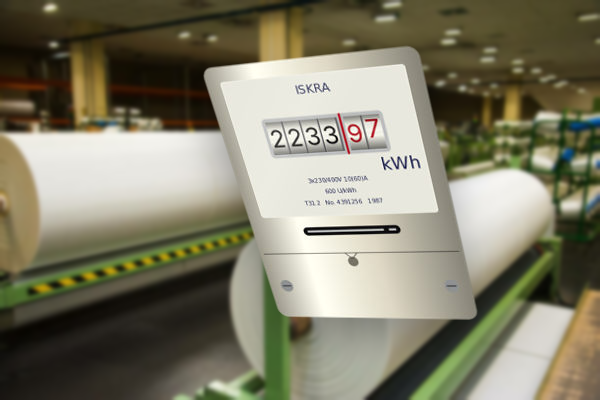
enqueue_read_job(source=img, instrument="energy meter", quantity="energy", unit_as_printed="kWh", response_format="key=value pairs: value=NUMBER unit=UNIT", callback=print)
value=2233.97 unit=kWh
